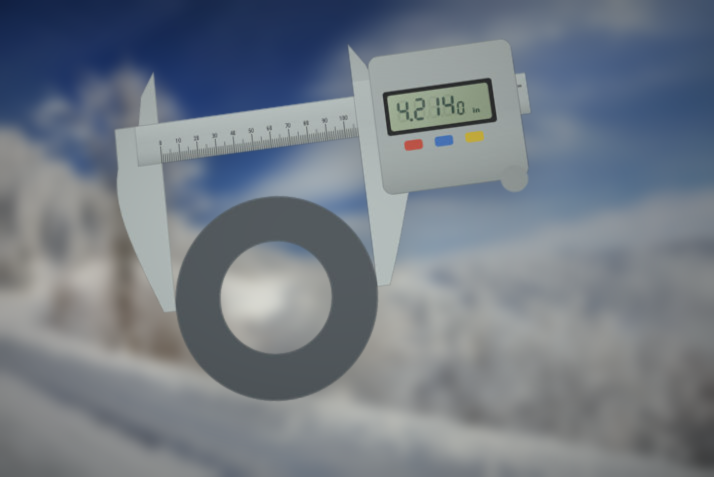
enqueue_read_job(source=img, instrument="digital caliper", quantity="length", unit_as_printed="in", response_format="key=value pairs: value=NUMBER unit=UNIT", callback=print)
value=4.2140 unit=in
